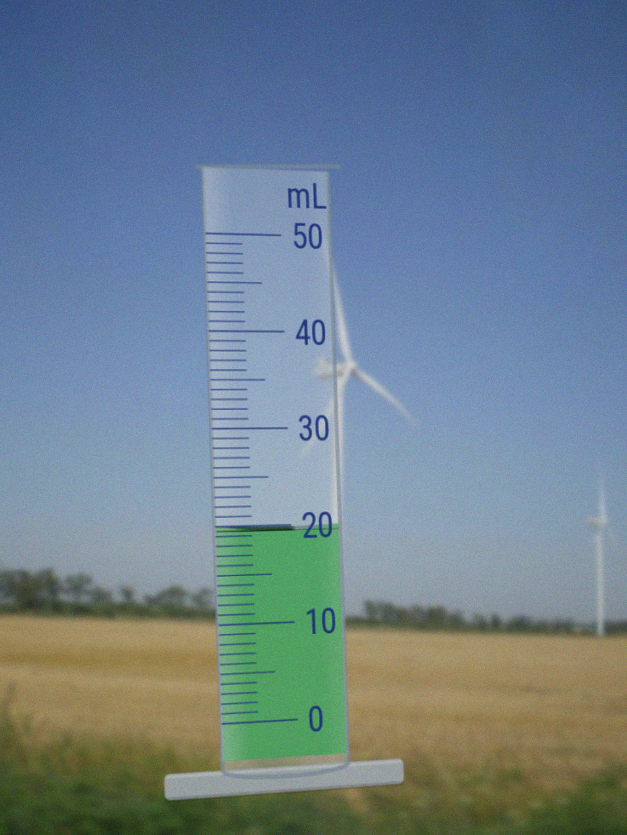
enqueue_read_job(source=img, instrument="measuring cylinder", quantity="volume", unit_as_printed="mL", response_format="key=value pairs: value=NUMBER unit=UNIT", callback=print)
value=19.5 unit=mL
